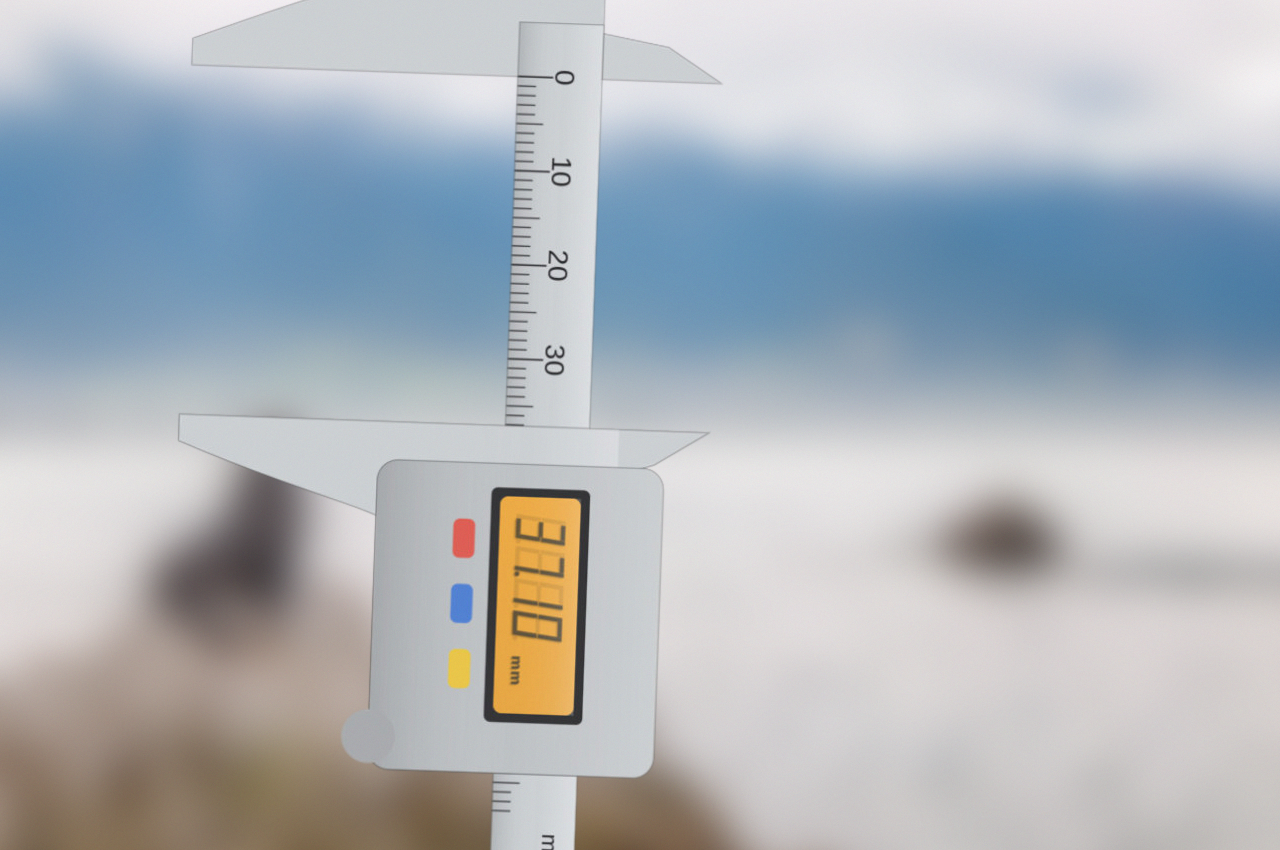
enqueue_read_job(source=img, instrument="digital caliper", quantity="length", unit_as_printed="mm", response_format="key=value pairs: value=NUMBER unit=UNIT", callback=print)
value=37.10 unit=mm
